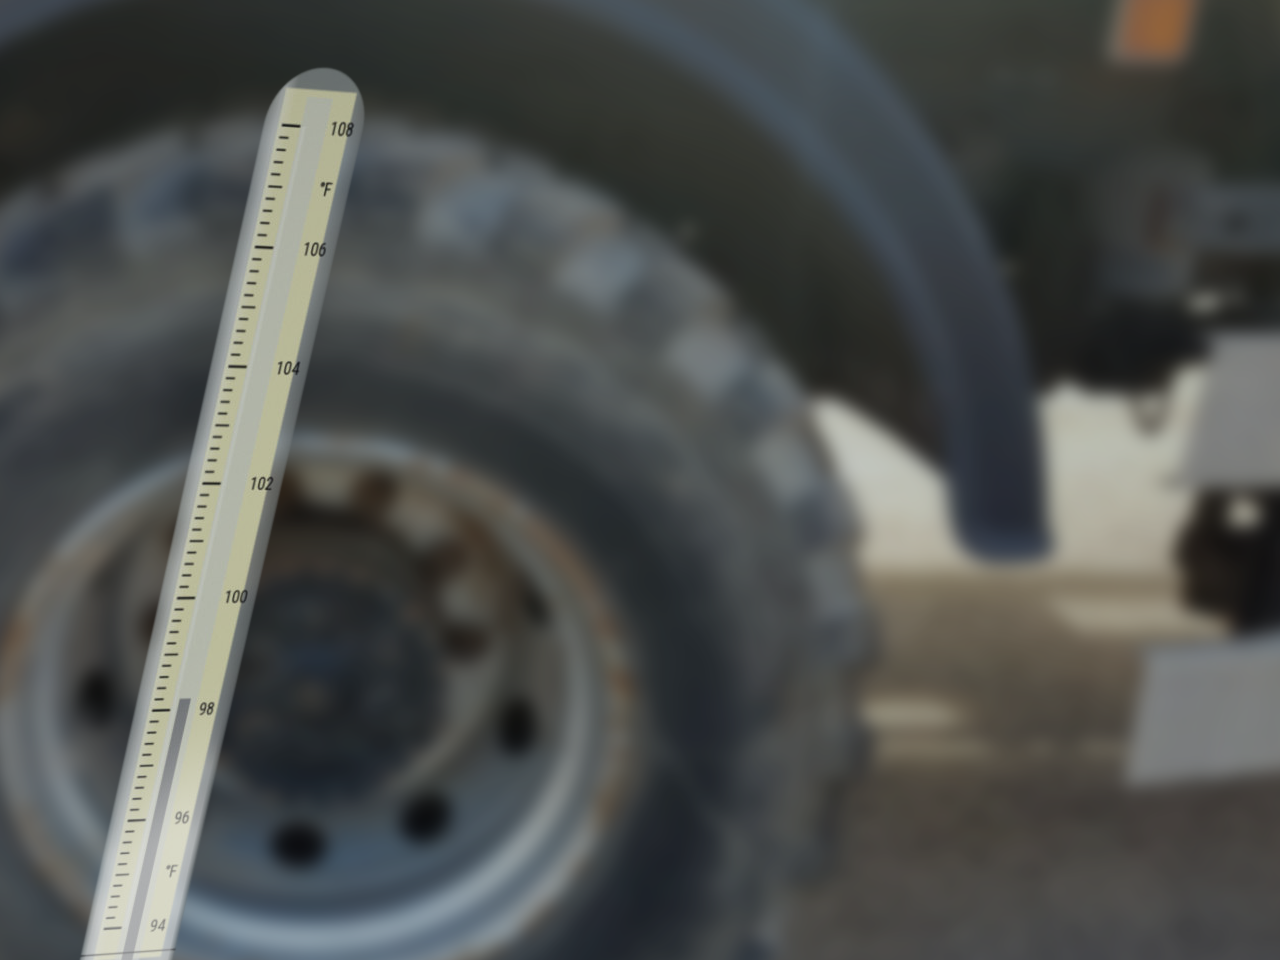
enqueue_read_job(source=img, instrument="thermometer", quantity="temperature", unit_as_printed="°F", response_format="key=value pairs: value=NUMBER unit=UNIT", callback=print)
value=98.2 unit=°F
